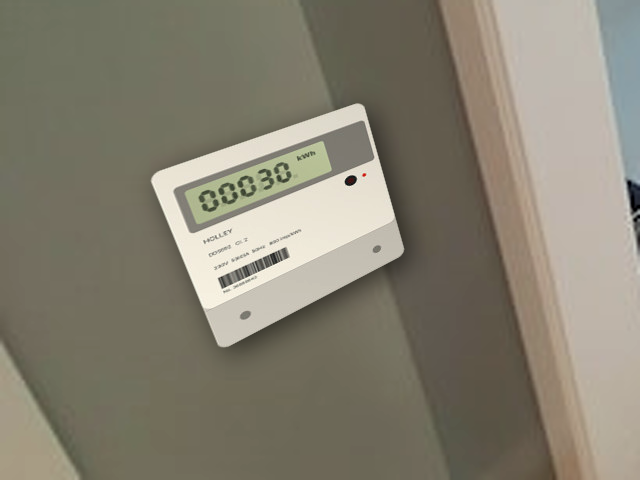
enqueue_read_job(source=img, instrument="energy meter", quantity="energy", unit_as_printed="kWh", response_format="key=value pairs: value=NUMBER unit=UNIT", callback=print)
value=30 unit=kWh
